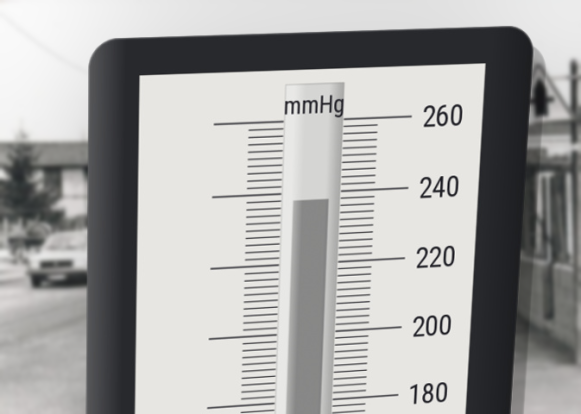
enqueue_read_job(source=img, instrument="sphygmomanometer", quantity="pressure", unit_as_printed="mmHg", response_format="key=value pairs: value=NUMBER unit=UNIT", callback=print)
value=238 unit=mmHg
